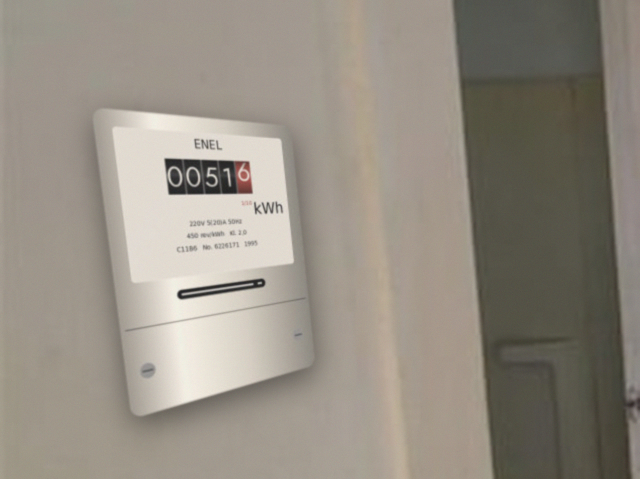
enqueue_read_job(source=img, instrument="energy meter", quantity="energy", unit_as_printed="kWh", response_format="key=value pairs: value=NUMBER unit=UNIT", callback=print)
value=51.6 unit=kWh
